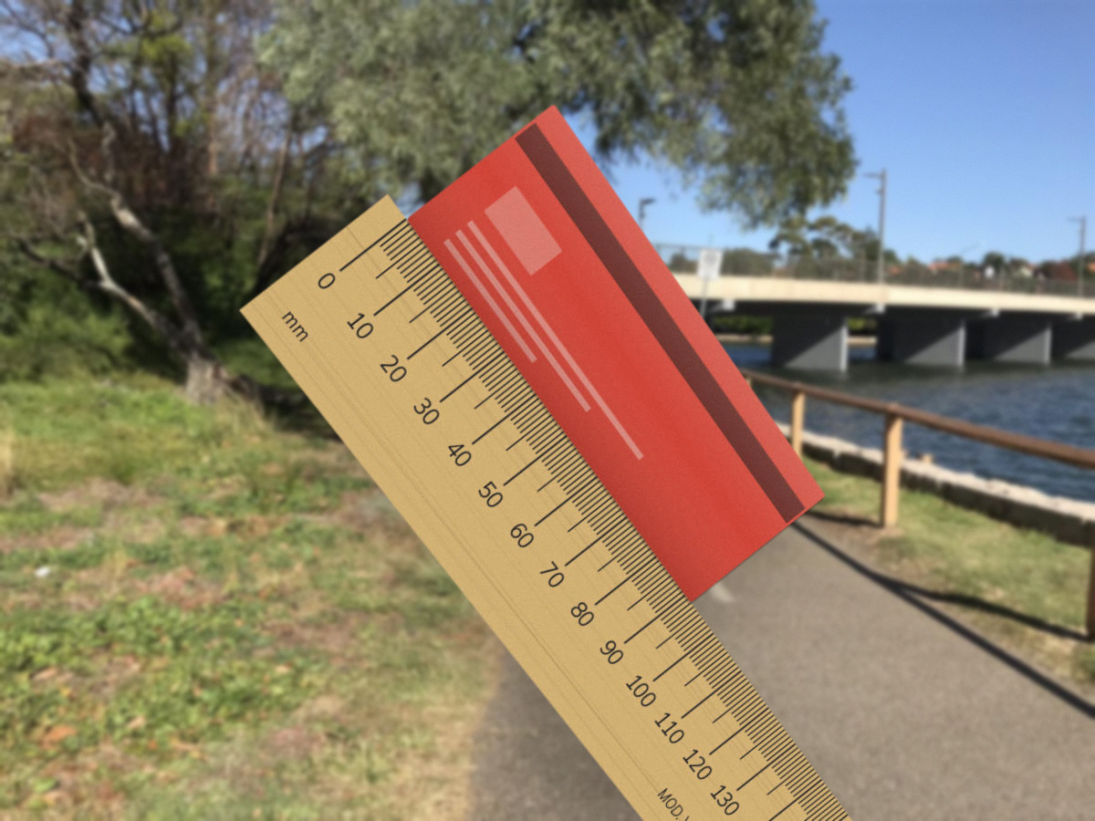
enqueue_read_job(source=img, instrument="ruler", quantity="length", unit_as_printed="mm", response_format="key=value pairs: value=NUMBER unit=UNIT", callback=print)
value=92 unit=mm
